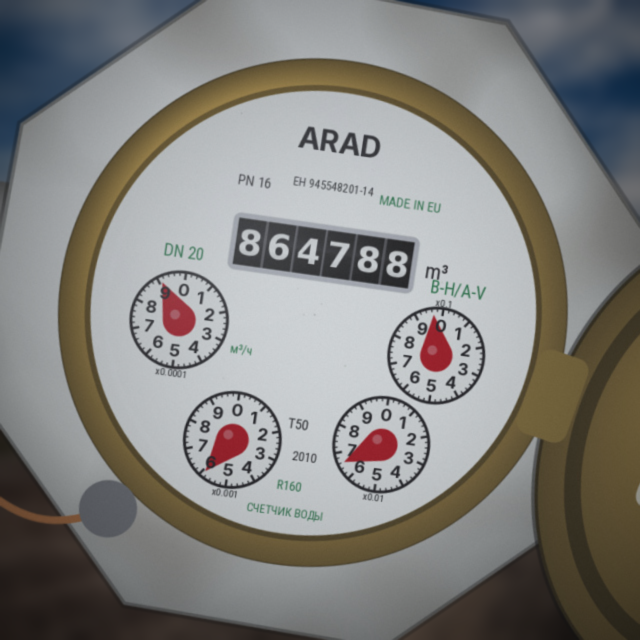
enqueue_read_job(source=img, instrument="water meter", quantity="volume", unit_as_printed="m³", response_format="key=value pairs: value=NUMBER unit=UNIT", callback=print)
value=864787.9659 unit=m³
